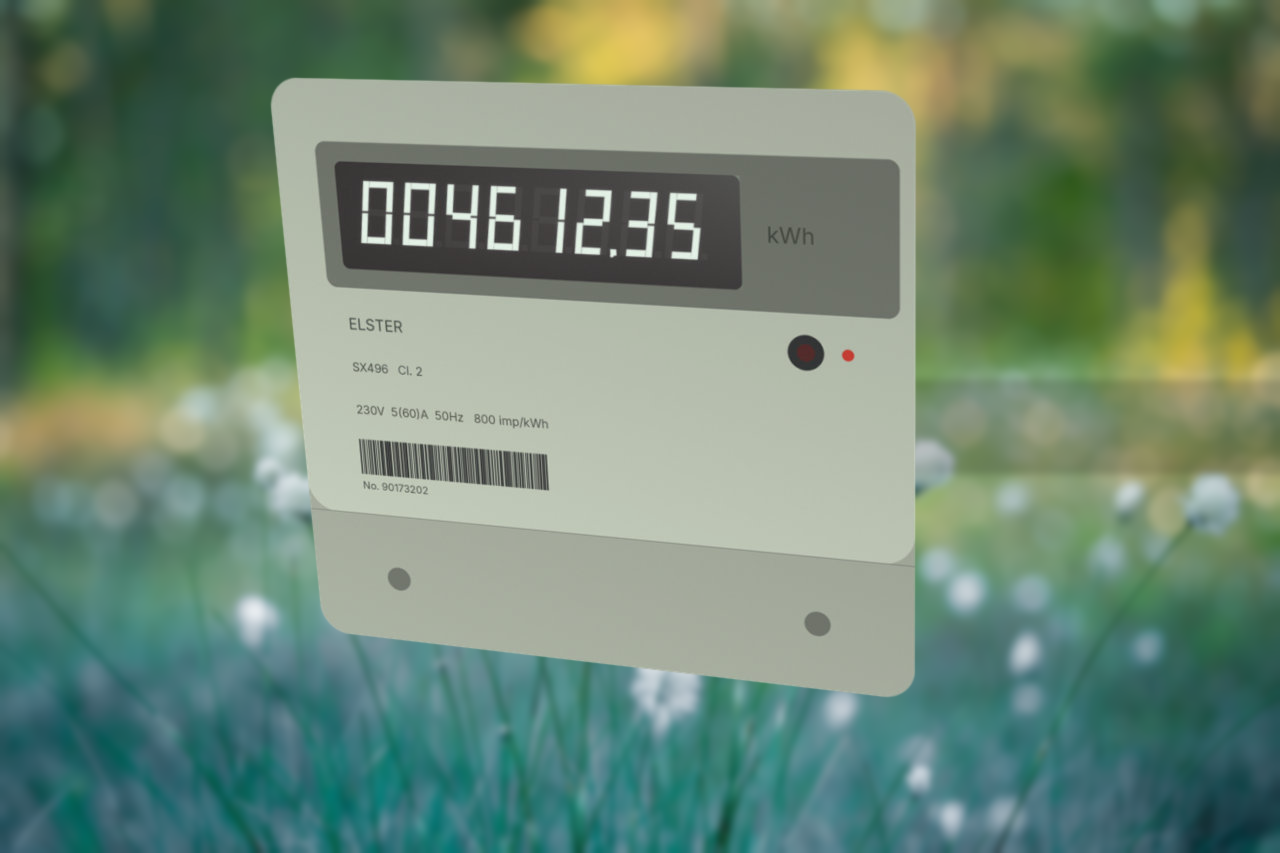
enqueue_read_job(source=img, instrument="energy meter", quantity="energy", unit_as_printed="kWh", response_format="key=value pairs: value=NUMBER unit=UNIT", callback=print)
value=4612.35 unit=kWh
